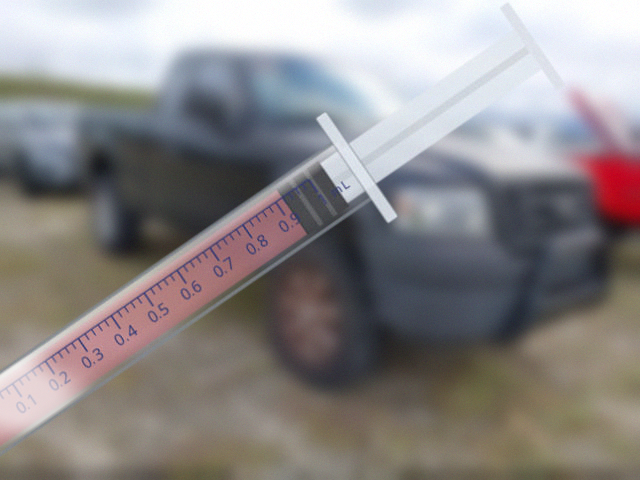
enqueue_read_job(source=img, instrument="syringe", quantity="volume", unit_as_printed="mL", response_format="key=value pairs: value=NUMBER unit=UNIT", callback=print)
value=0.92 unit=mL
